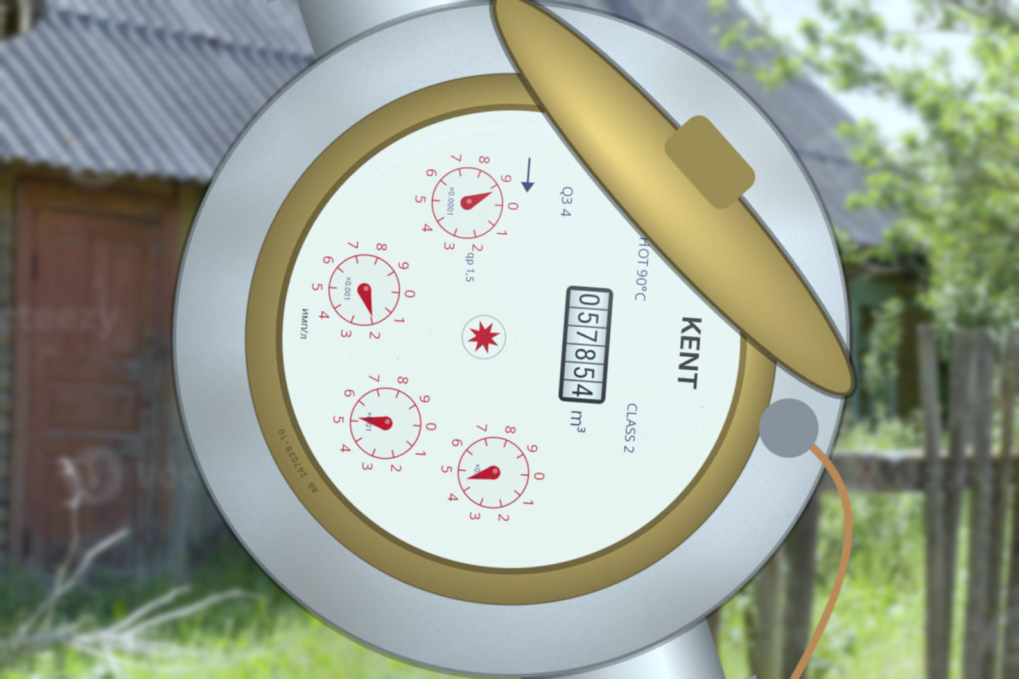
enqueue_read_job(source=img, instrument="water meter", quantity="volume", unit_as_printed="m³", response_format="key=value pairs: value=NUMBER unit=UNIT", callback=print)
value=57854.4519 unit=m³
